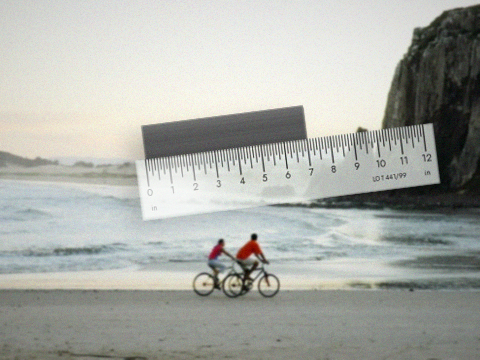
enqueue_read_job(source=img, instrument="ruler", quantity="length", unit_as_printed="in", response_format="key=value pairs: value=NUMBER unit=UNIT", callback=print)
value=7 unit=in
